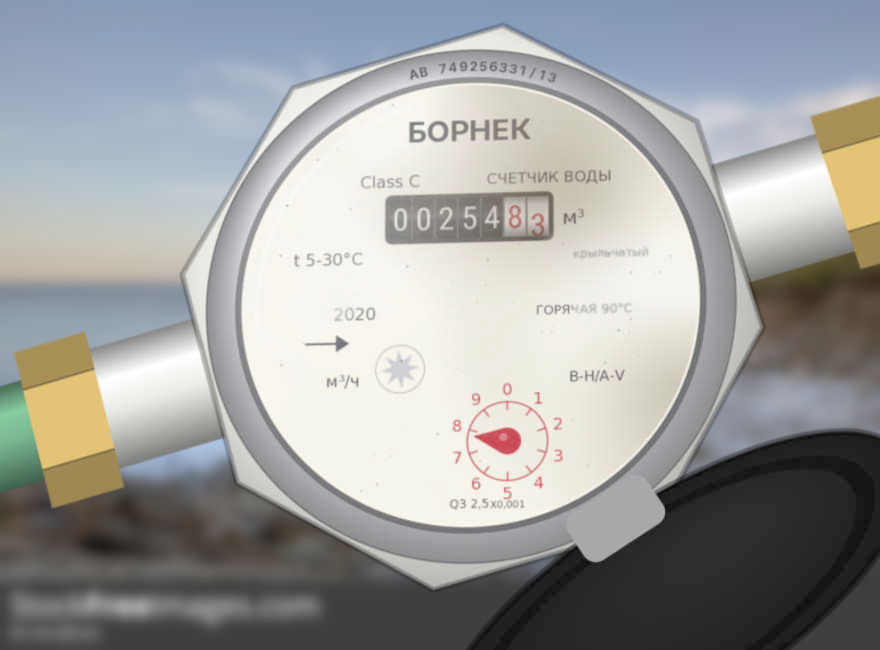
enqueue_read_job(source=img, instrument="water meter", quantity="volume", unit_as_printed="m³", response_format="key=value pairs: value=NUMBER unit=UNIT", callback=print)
value=254.827 unit=m³
